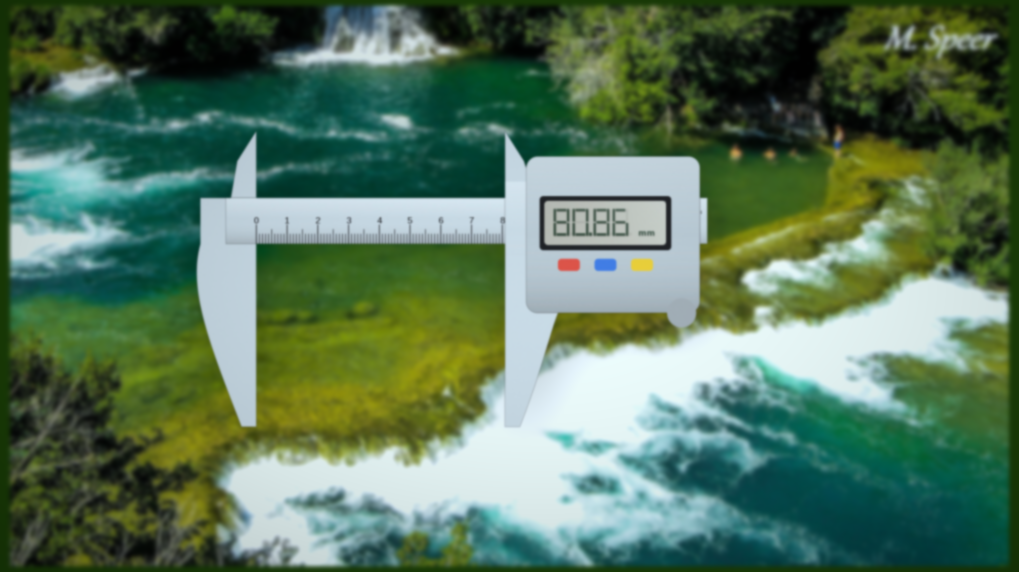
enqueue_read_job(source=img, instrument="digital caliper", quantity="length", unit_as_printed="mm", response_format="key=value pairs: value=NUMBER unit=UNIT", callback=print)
value=80.86 unit=mm
